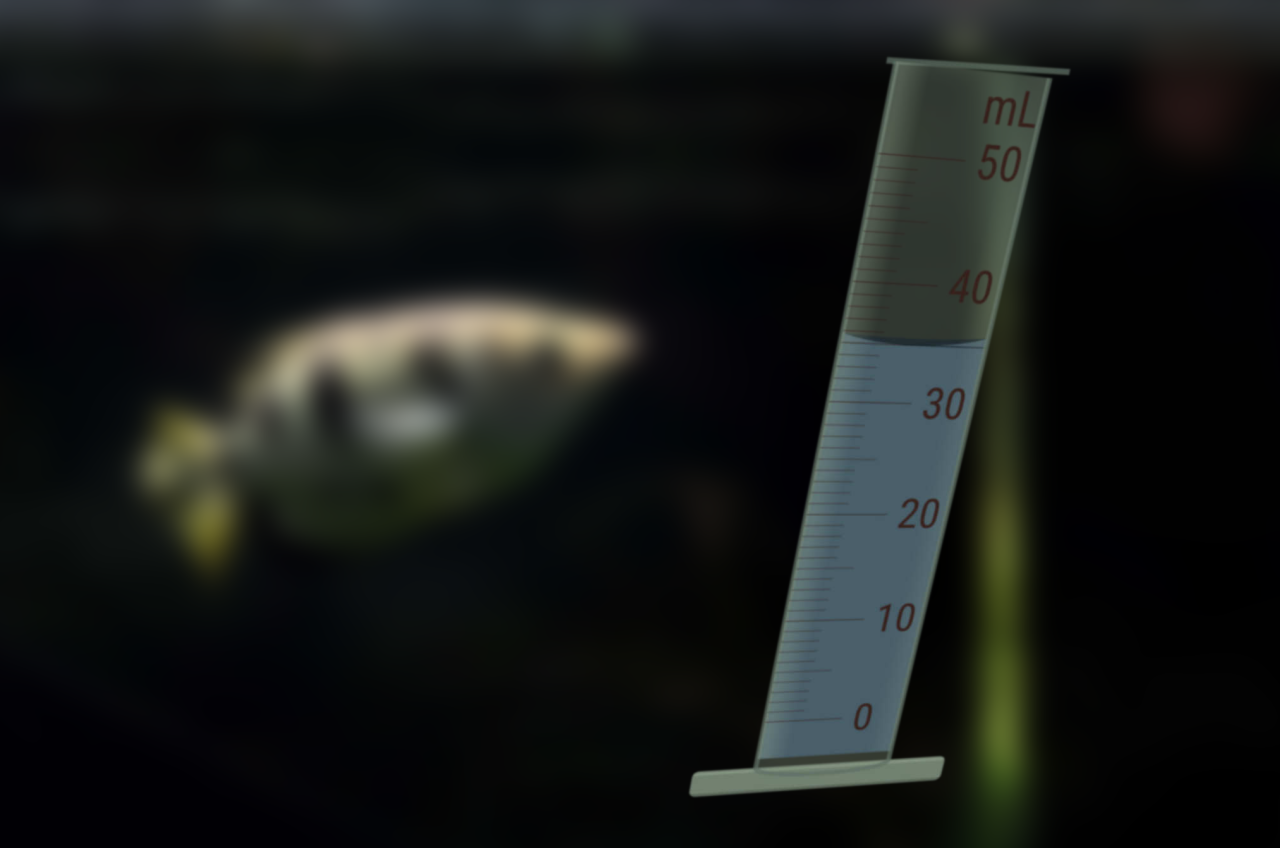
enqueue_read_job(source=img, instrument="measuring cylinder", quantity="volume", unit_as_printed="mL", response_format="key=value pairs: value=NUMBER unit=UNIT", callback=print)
value=35 unit=mL
